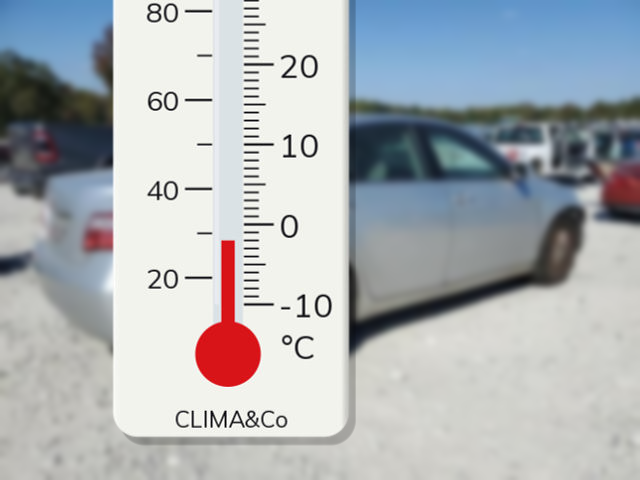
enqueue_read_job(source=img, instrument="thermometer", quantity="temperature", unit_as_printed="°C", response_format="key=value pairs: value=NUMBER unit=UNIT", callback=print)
value=-2 unit=°C
